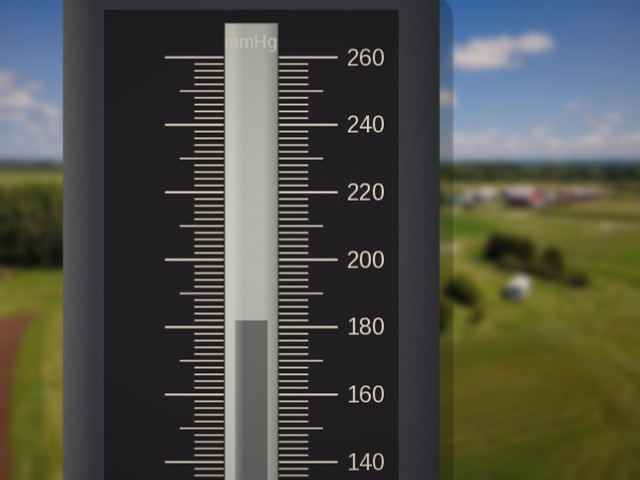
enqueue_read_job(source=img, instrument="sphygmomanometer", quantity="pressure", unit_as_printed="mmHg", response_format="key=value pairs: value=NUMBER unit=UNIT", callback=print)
value=182 unit=mmHg
